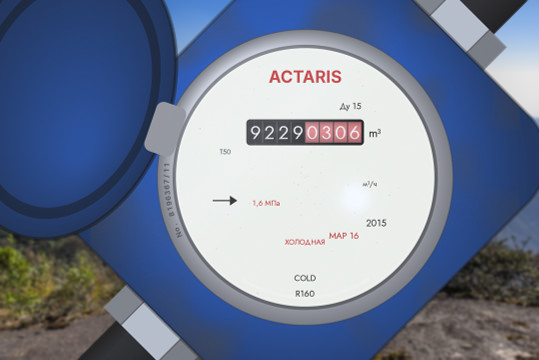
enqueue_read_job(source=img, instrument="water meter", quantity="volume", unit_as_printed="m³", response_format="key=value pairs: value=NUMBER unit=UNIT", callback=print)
value=9229.0306 unit=m³
